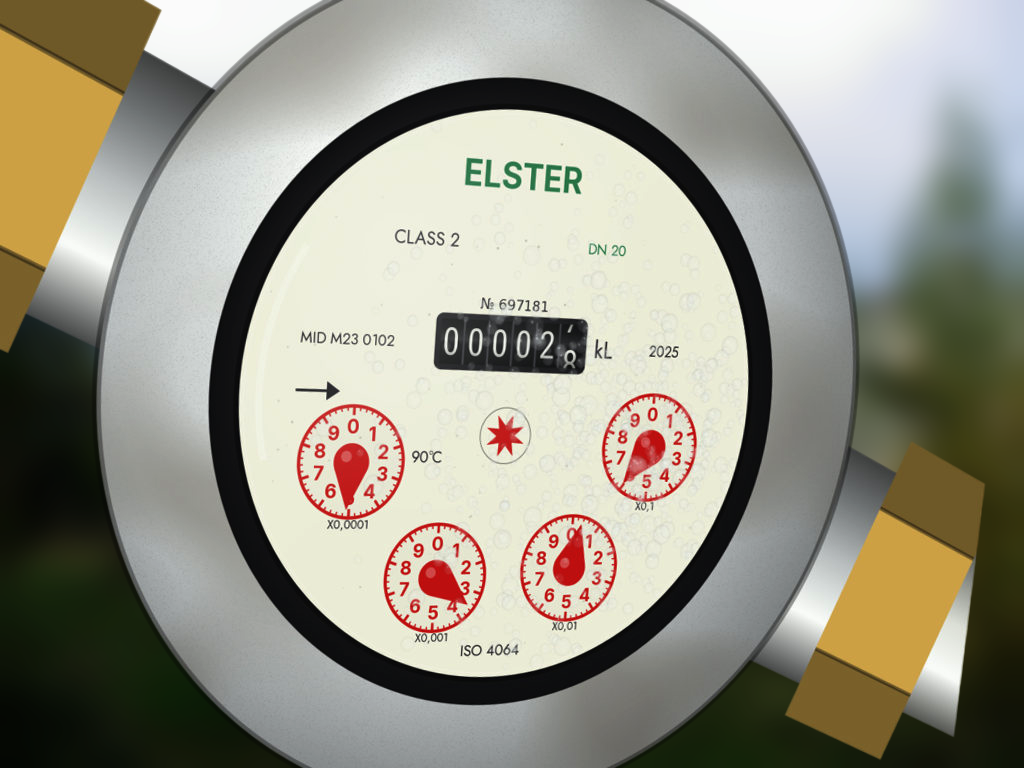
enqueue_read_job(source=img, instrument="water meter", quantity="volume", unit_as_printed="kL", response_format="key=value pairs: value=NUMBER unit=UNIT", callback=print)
value=27.6035 unit=kL
